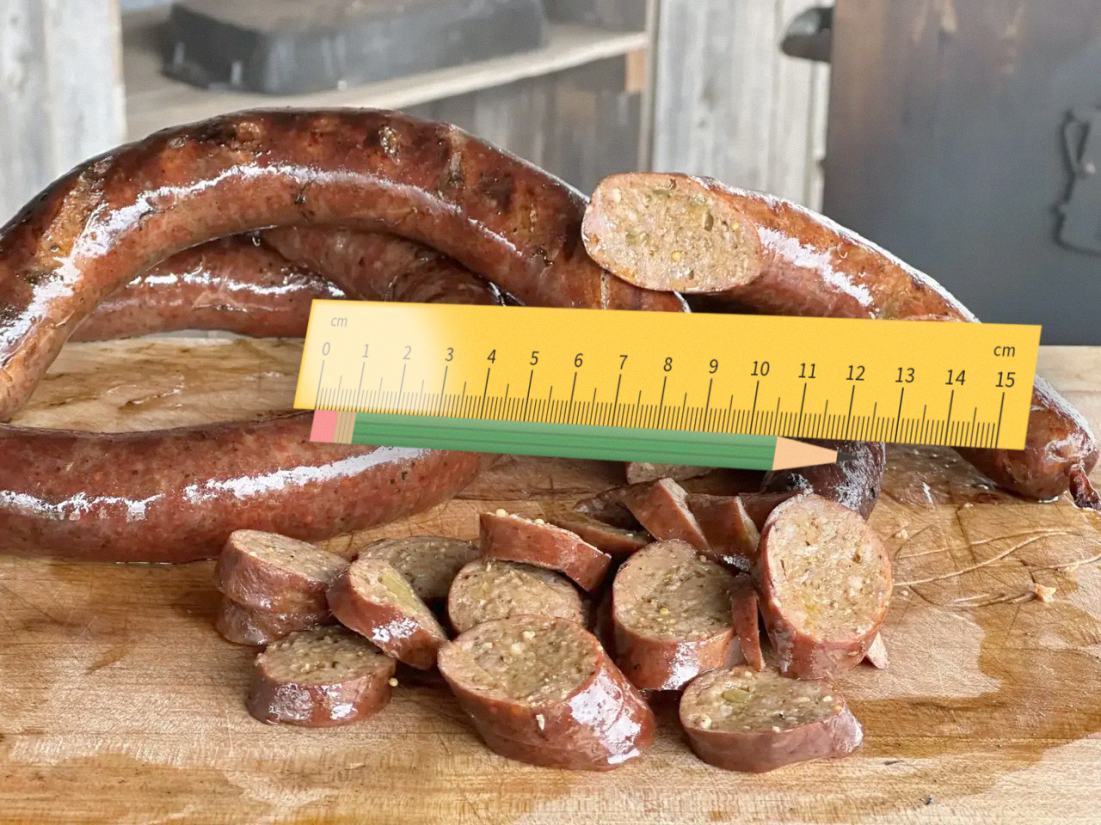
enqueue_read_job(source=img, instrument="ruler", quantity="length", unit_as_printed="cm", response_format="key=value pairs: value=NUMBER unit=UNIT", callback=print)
value=12.3 unit=cm
